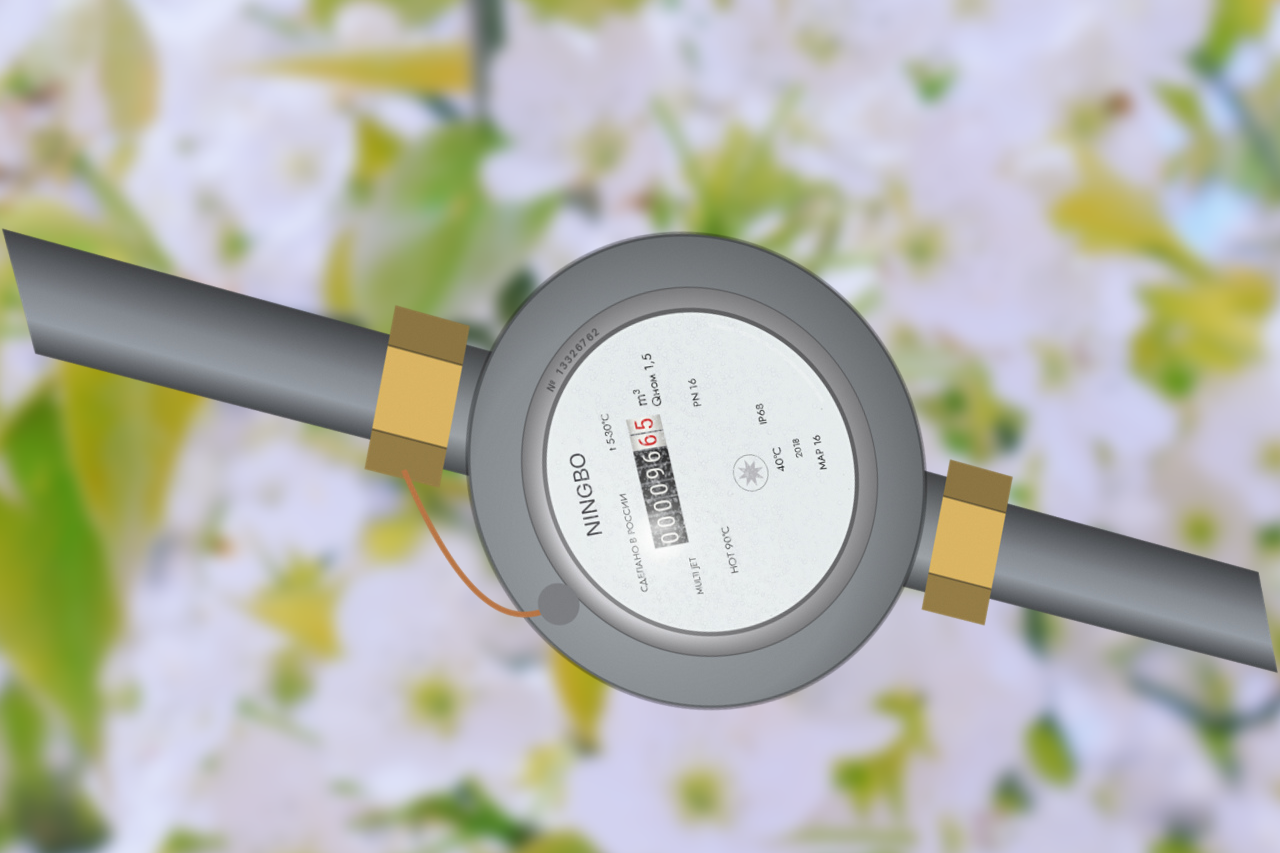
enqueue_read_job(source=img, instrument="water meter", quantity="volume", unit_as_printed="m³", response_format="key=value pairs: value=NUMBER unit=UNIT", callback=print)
value=96.65 unit=m³
